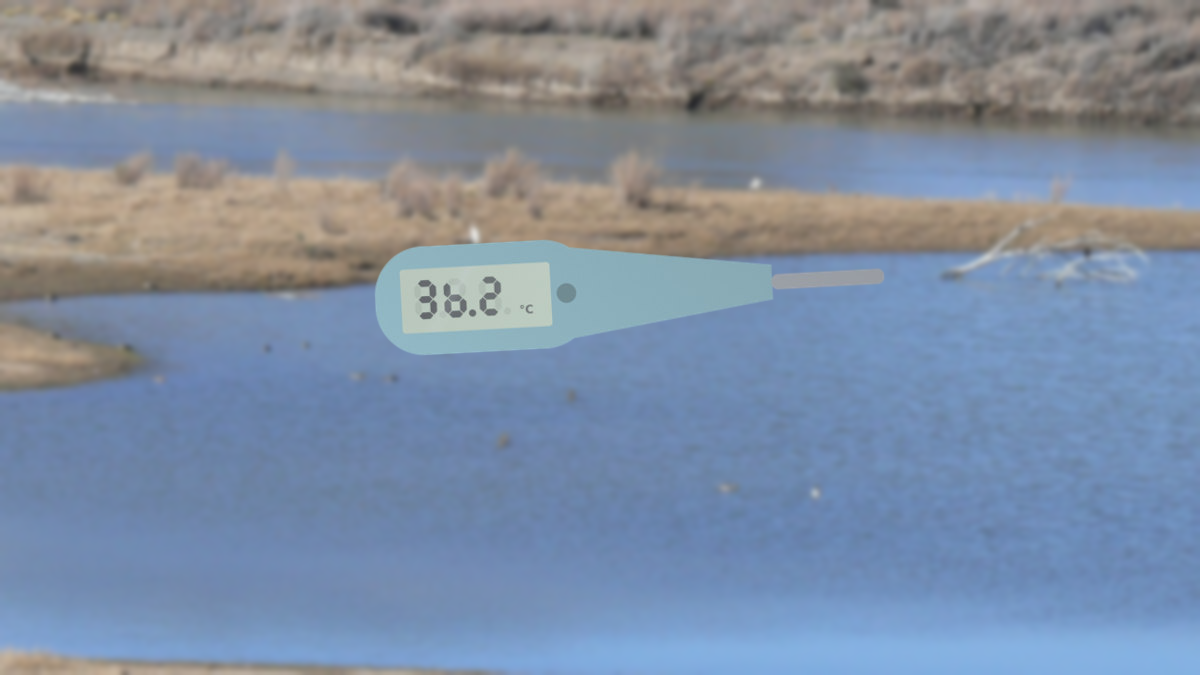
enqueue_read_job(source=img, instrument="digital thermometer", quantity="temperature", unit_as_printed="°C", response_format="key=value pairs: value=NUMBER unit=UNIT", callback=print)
value=36.2 unit=°C
